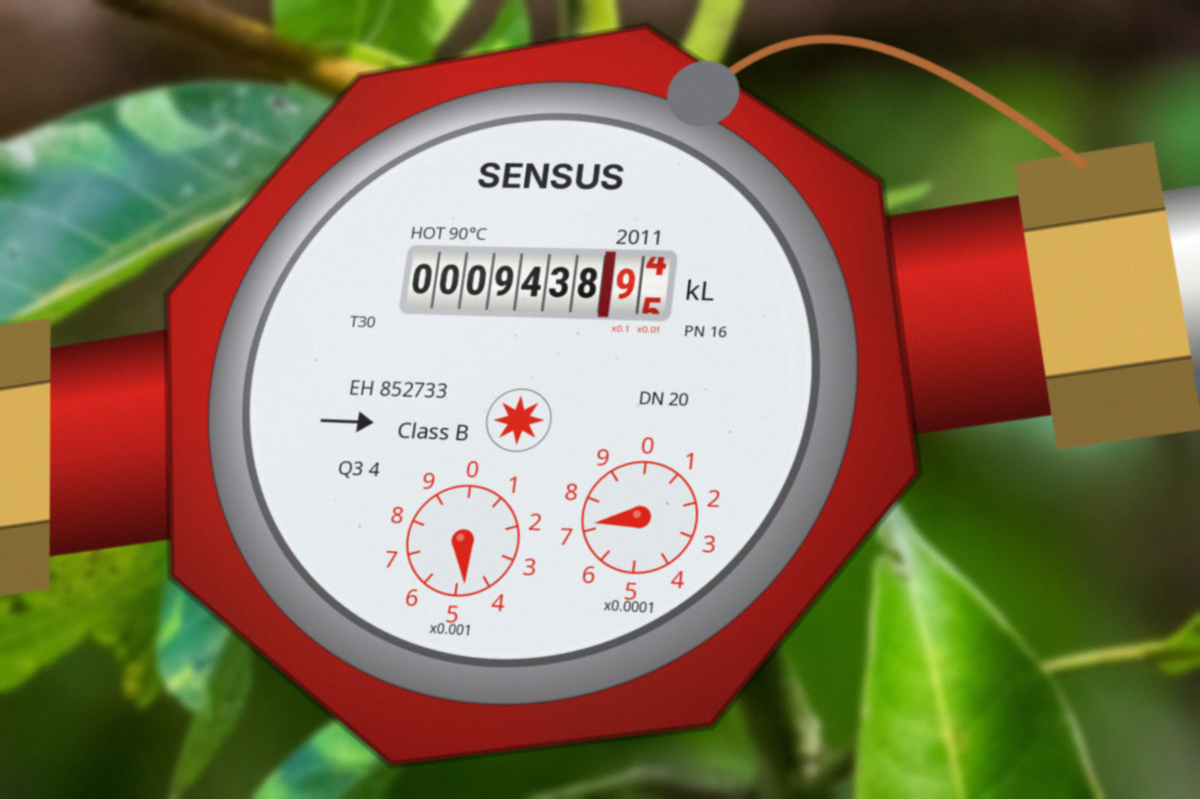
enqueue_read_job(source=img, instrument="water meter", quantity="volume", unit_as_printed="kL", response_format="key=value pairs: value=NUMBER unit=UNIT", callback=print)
value=9438.9447 unit=kL
